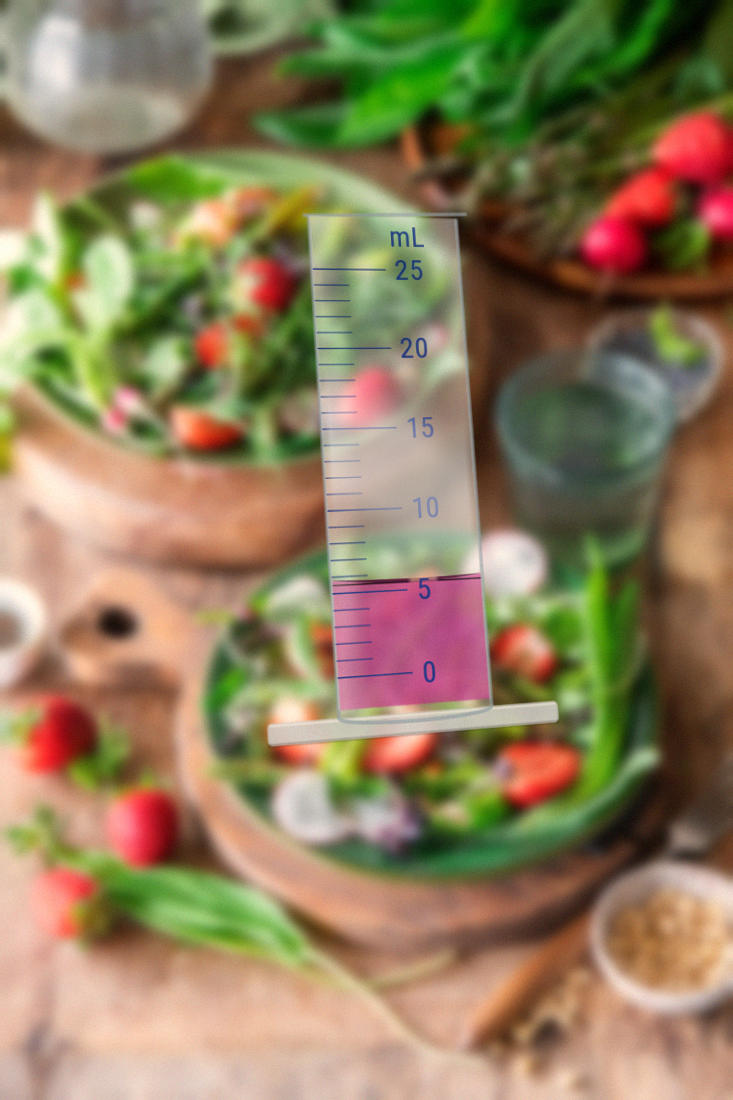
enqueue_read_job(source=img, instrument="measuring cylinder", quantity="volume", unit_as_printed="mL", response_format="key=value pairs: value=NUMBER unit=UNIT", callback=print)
value=5.5 unit=mL
